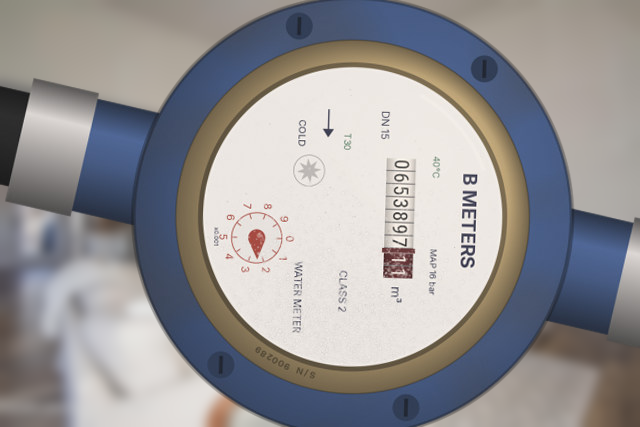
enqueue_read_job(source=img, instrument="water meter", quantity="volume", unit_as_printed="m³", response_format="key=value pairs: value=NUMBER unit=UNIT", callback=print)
value=653897.112 unit=m³
